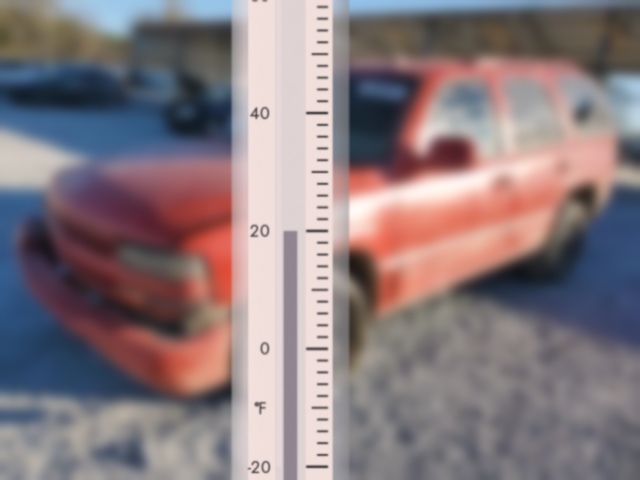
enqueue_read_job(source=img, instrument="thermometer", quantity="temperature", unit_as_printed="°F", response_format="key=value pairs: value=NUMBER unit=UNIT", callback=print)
value=20 unit=°F
